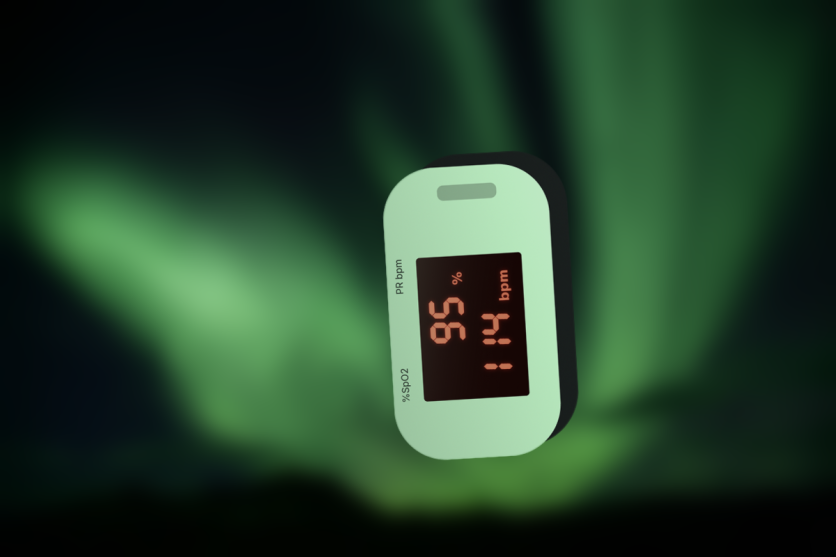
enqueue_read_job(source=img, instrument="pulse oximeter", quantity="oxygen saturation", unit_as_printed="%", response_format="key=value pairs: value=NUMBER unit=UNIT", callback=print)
value=95 unit=%
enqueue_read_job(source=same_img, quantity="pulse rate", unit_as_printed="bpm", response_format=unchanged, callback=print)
value=114 unit=bpm
